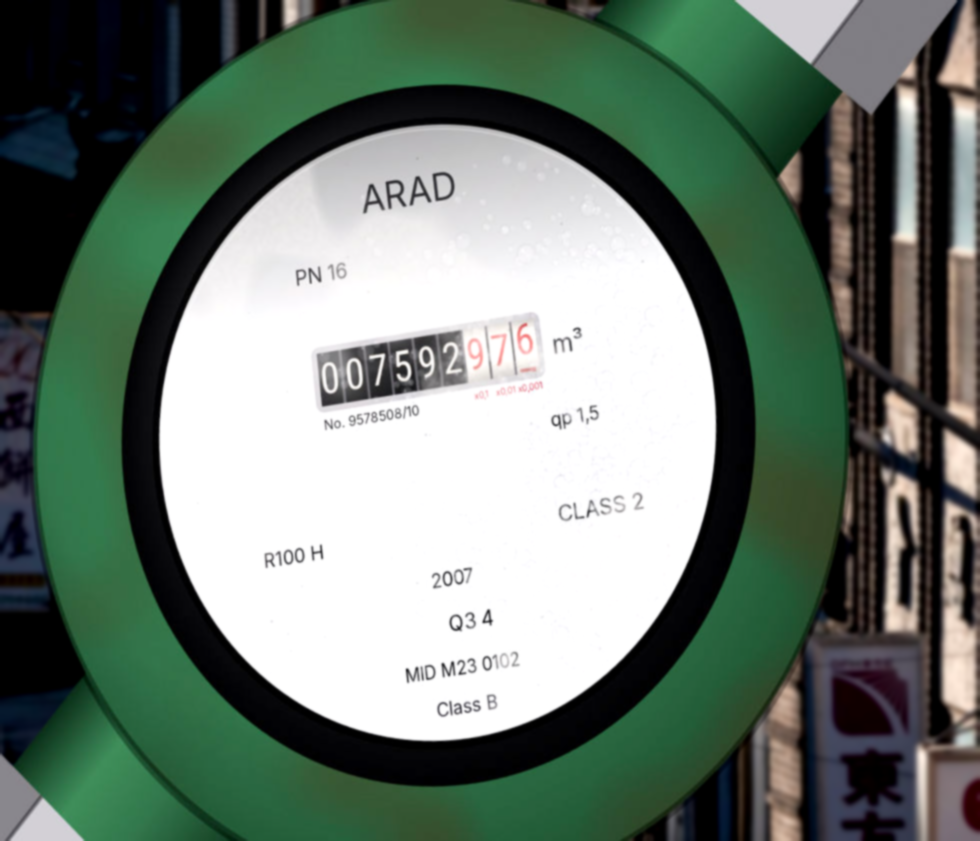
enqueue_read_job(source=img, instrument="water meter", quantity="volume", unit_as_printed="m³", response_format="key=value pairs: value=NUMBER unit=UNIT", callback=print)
value=7592.976 unit=m³
